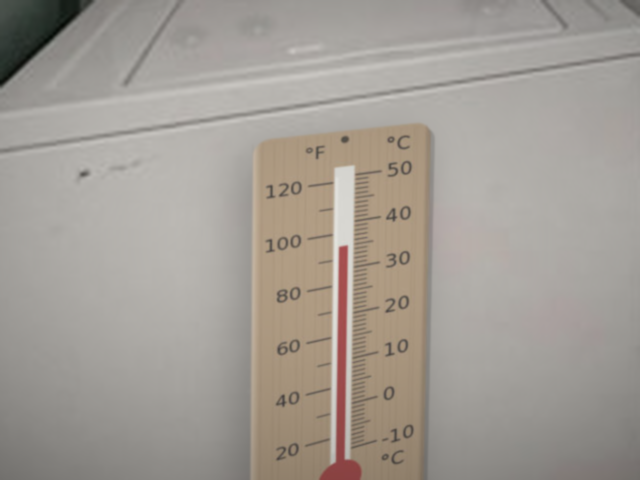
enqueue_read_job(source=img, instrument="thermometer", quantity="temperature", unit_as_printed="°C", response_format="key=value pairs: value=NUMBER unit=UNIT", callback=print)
value=35 unit=°C
